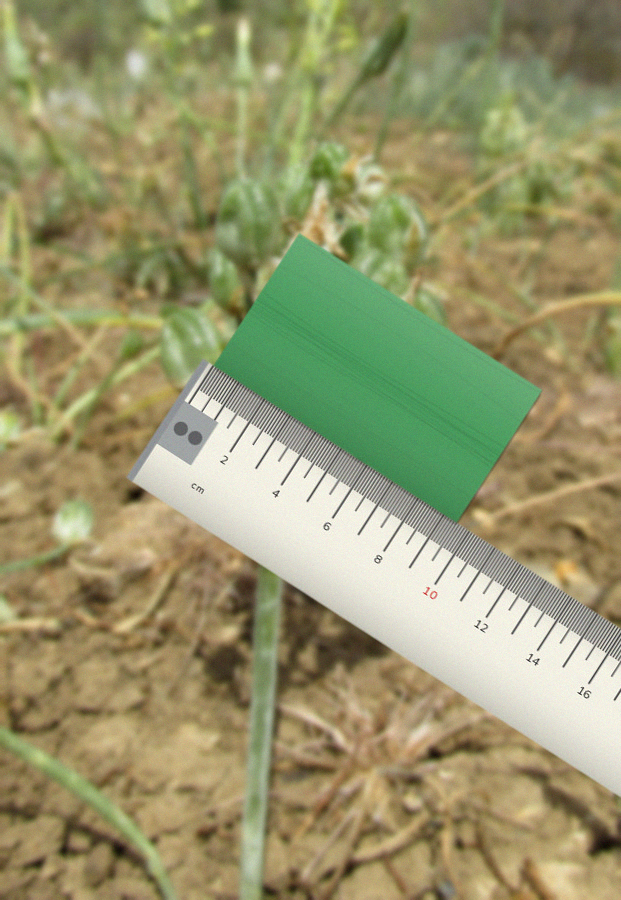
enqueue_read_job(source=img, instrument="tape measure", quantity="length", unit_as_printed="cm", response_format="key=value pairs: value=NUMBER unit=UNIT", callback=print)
value=9.5 unit=cm
